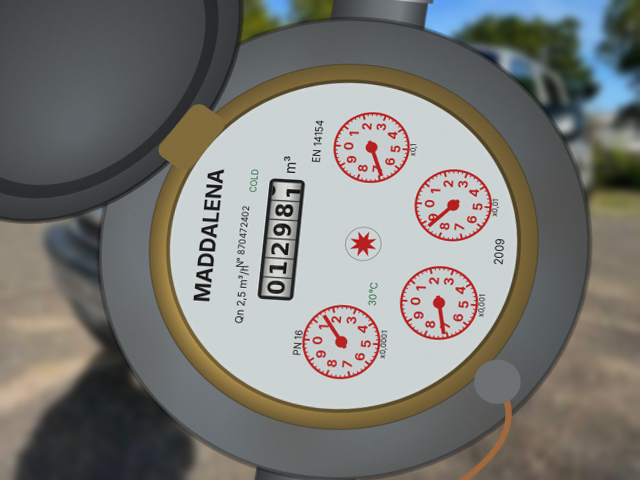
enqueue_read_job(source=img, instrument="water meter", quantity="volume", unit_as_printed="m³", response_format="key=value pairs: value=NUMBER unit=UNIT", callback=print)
value=12980.6871 unit=m³
